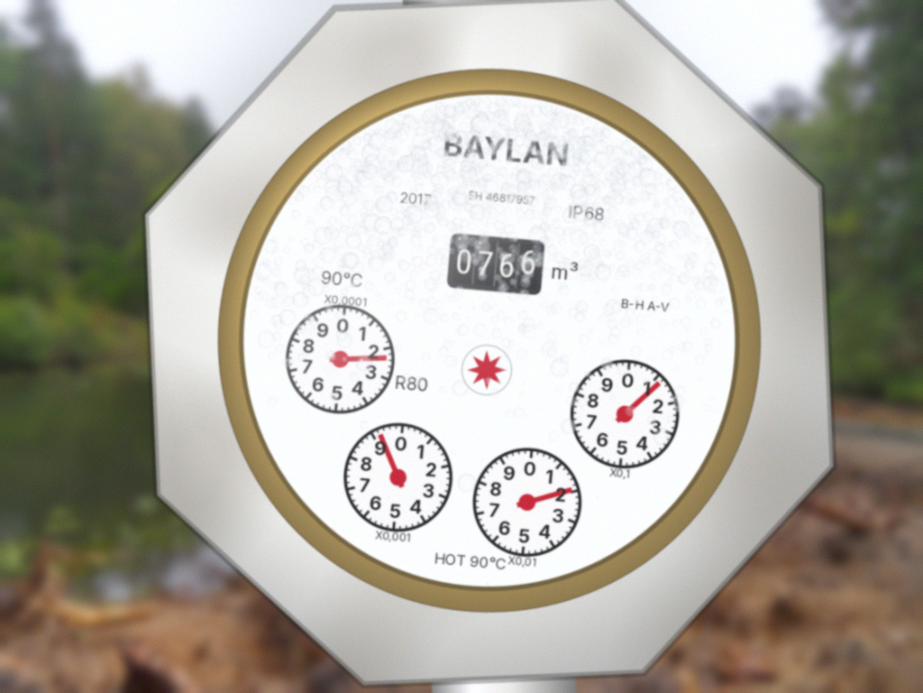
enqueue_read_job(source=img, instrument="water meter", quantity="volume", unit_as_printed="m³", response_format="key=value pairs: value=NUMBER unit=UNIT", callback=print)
value=766.1192 unit=m³
